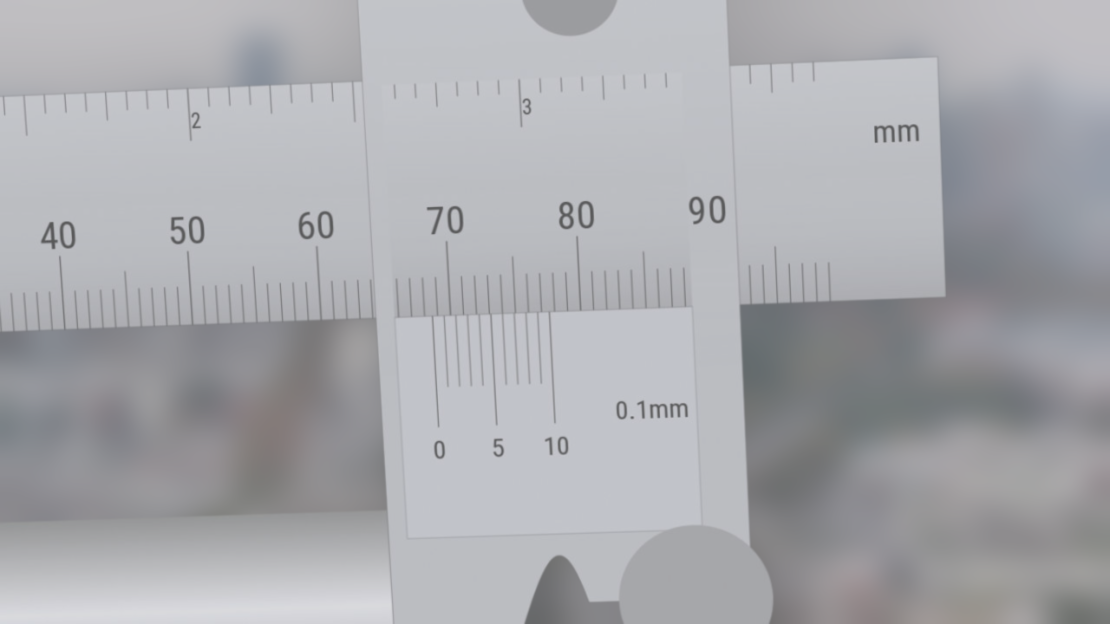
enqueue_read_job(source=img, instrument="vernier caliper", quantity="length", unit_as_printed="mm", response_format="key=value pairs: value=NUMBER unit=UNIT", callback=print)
value=68.6 unit=mm
